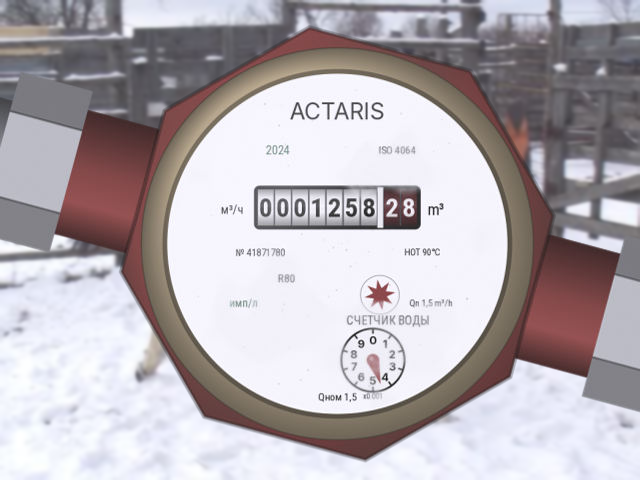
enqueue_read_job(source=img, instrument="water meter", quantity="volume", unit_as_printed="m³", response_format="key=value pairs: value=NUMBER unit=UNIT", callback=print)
value=1258.284 unit=m³
